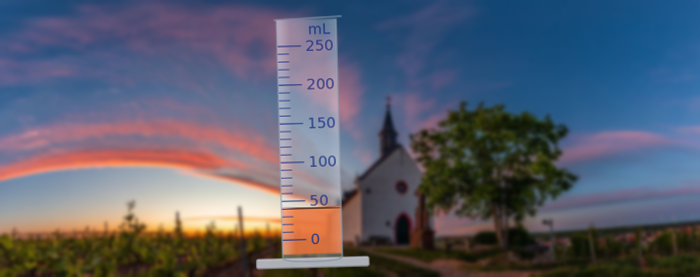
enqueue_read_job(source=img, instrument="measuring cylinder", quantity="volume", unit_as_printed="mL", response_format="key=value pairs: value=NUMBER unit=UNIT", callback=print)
value=40 unit=mL
